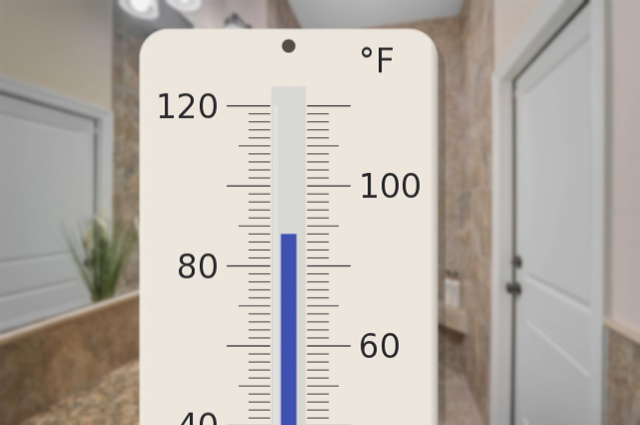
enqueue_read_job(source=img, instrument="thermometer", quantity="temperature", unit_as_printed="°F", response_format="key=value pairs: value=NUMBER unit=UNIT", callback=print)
value=88 unit=°F
